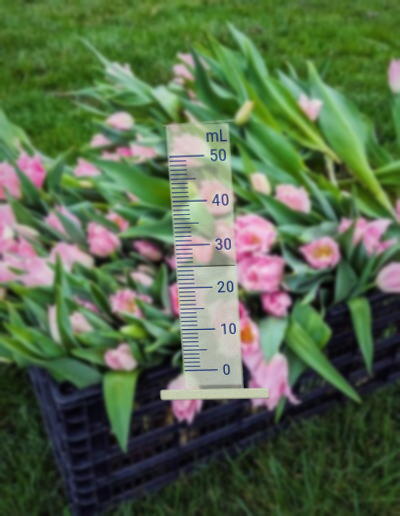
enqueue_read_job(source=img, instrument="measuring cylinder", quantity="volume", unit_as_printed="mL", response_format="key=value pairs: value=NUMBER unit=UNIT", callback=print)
value=25 unit=mL
